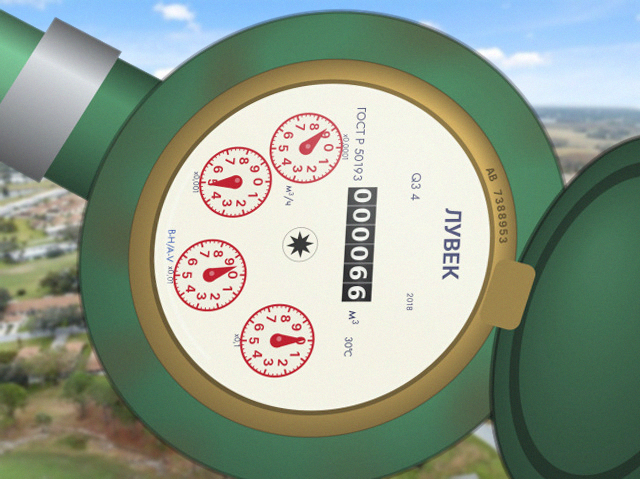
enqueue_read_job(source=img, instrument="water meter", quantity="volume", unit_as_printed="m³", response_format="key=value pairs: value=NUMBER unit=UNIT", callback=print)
value=65.9948 unit=m³
